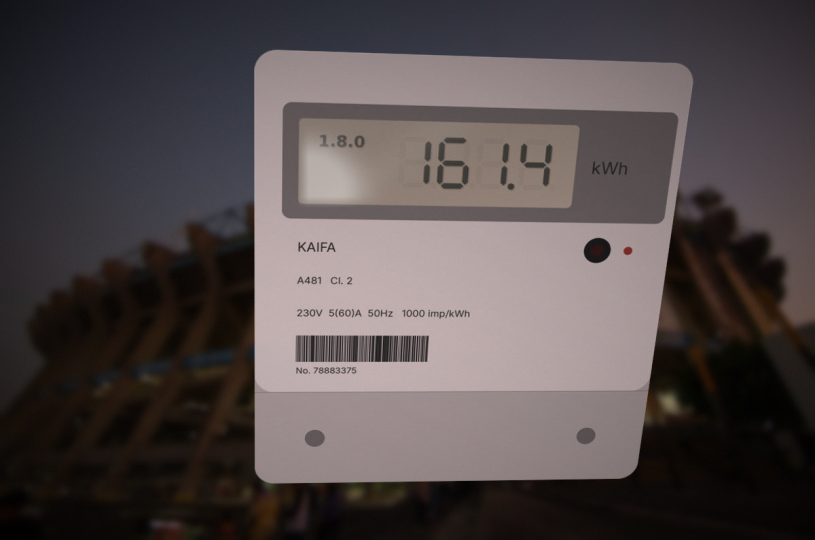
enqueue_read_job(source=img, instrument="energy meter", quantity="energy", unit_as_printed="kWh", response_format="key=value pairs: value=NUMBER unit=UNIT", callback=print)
value=161.4 unit=kWh
